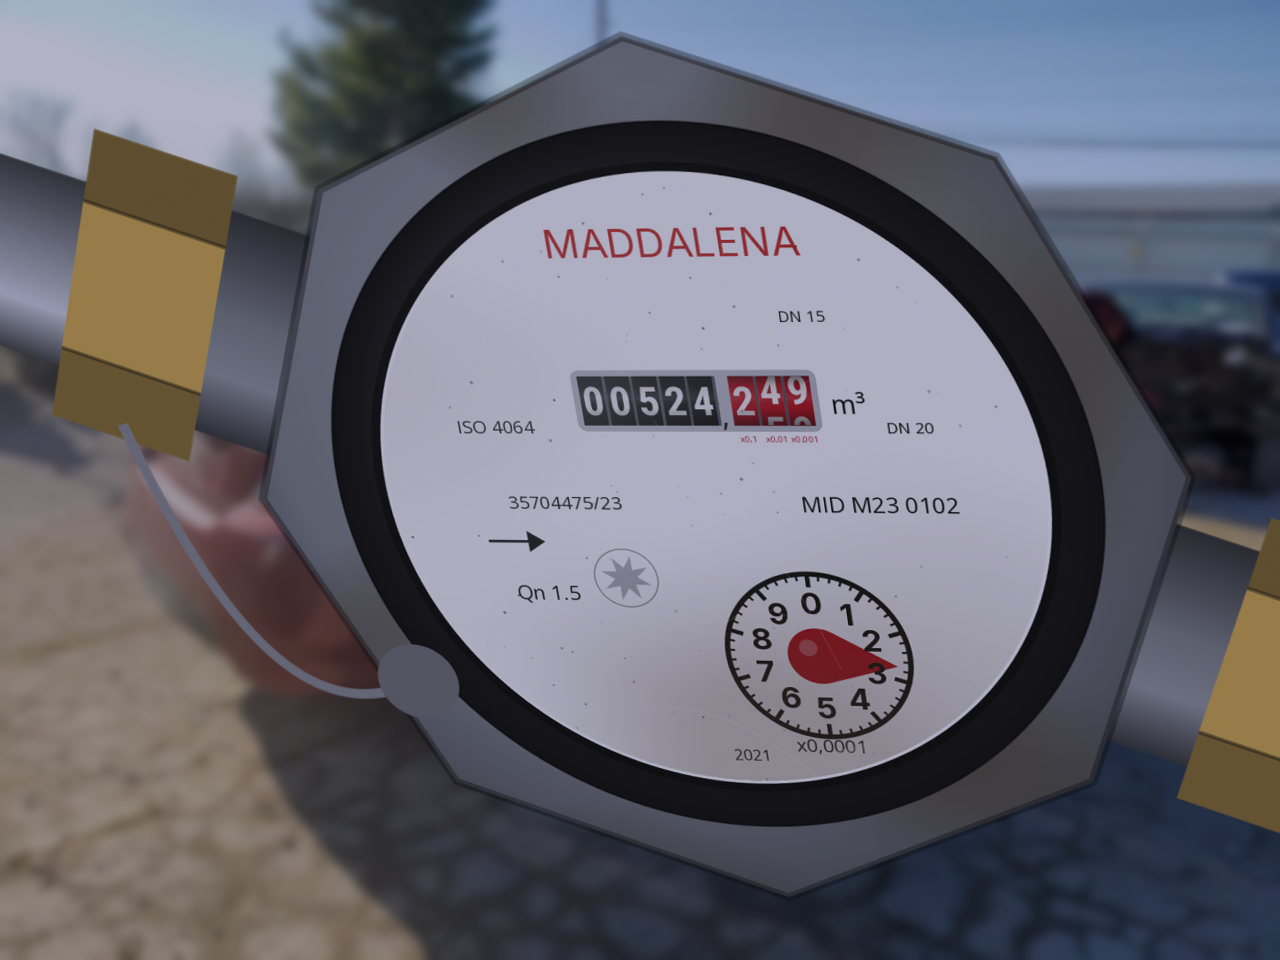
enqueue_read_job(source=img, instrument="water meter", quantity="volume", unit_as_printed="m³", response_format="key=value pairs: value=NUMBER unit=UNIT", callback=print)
value=524.2492 unit=m³
